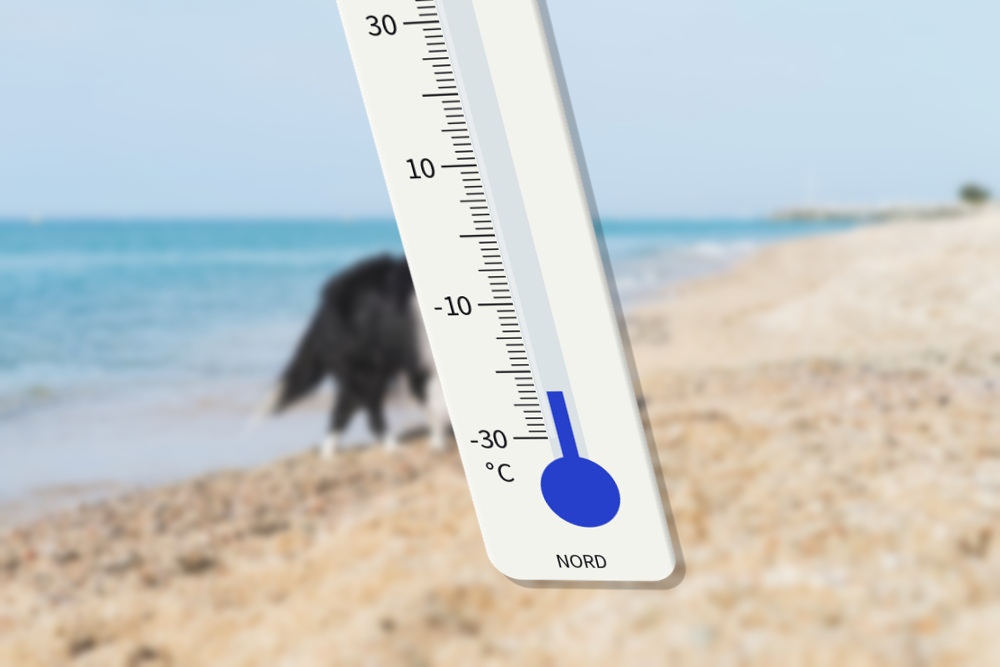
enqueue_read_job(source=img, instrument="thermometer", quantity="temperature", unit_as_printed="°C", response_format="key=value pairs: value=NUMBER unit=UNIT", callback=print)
value=-23 unit=°C
